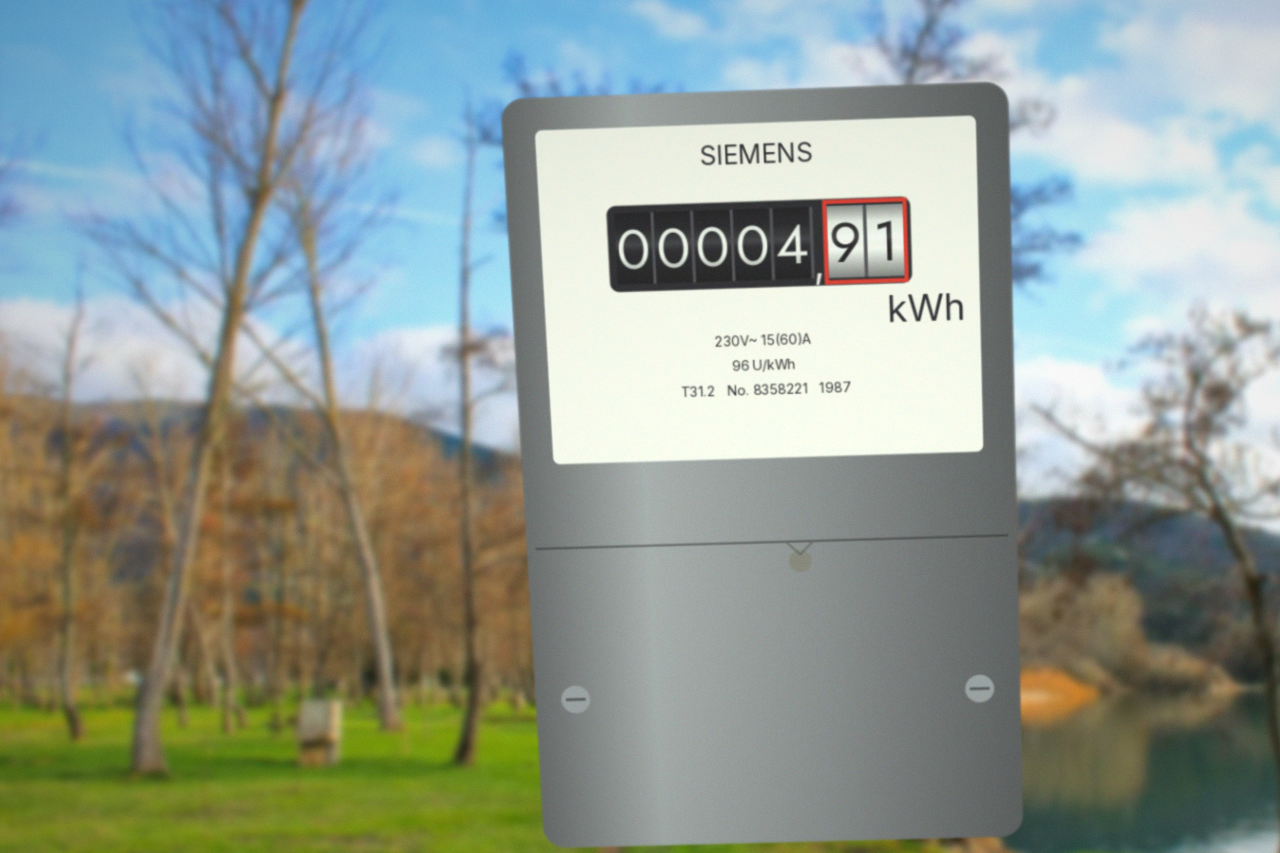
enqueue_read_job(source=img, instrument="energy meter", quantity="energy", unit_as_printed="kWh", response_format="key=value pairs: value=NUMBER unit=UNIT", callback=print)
value=4.91 unit=kWh
